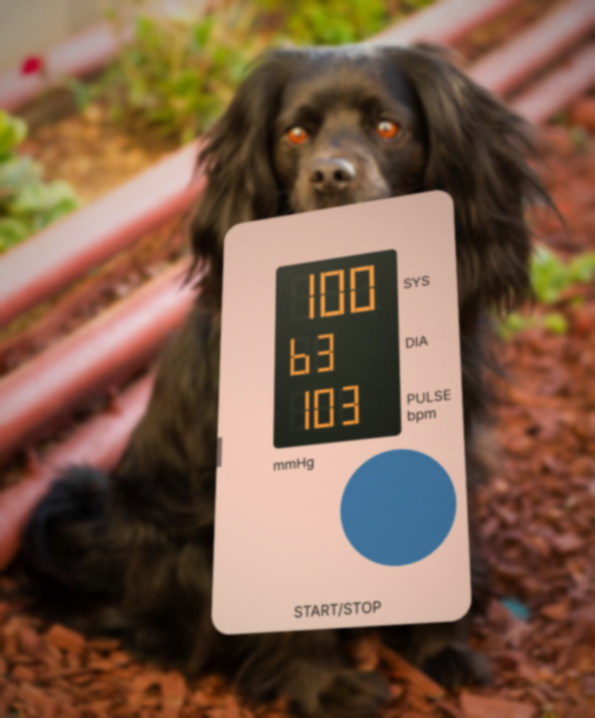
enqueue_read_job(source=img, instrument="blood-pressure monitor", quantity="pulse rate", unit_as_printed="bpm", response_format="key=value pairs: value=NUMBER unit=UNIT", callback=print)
value=103 unit=bpm
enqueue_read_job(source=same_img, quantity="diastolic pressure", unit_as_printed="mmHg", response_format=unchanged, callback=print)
value=63 unit=mmHg
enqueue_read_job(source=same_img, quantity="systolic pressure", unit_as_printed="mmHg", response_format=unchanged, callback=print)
value=100 unit=mmHg
